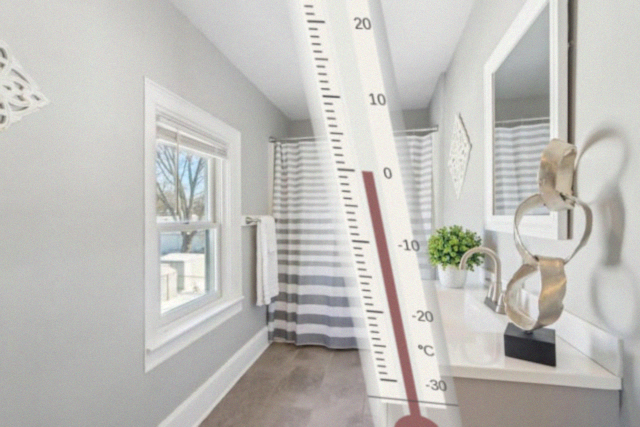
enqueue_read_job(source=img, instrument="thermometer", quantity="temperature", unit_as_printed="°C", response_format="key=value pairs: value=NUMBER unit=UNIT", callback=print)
value=0 unit=°C
